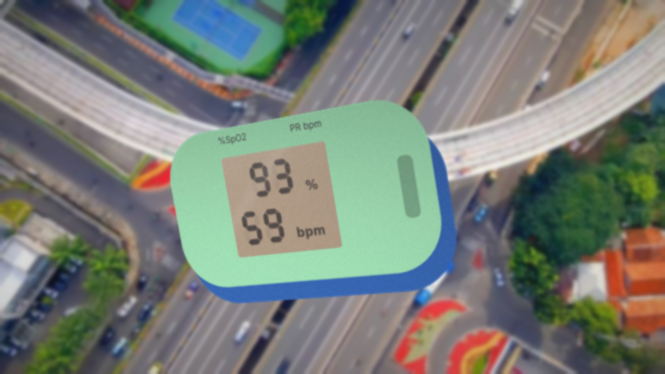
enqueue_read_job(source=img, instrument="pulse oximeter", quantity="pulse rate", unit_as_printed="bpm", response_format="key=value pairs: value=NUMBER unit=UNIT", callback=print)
value=59 unit=bpm
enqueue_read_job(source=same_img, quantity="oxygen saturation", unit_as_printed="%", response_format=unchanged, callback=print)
value=93 unit=%
